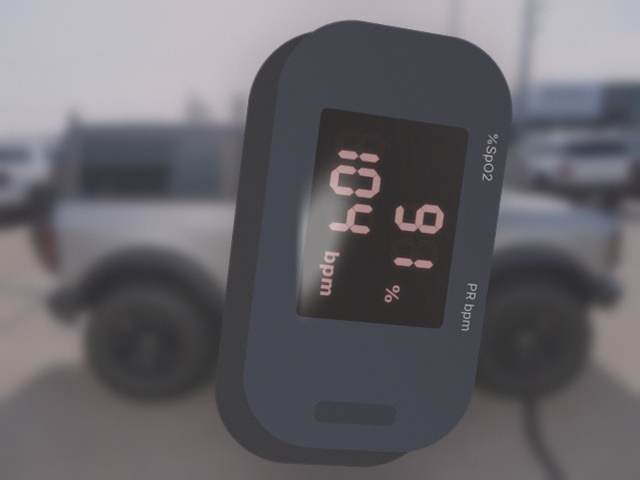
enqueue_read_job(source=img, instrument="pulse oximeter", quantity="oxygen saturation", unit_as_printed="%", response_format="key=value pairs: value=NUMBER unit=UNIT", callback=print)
value=91 unit=%
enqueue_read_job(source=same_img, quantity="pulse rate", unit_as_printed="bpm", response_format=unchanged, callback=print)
value=104 unit=bpm
